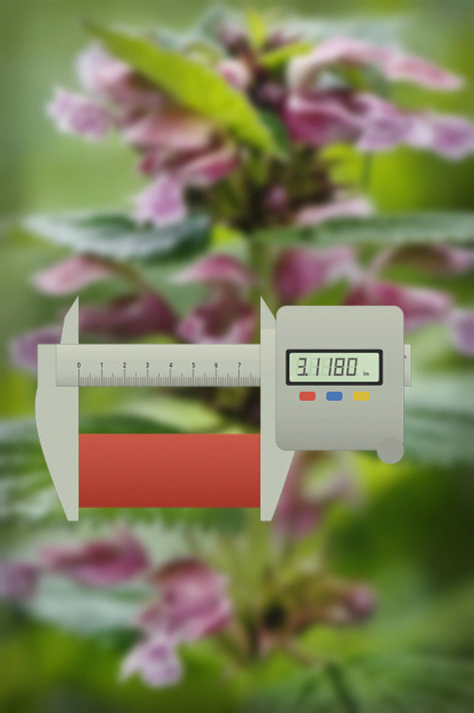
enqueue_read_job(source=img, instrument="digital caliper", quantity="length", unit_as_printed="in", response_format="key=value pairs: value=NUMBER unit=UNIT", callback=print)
value=3.1180 unit=in
